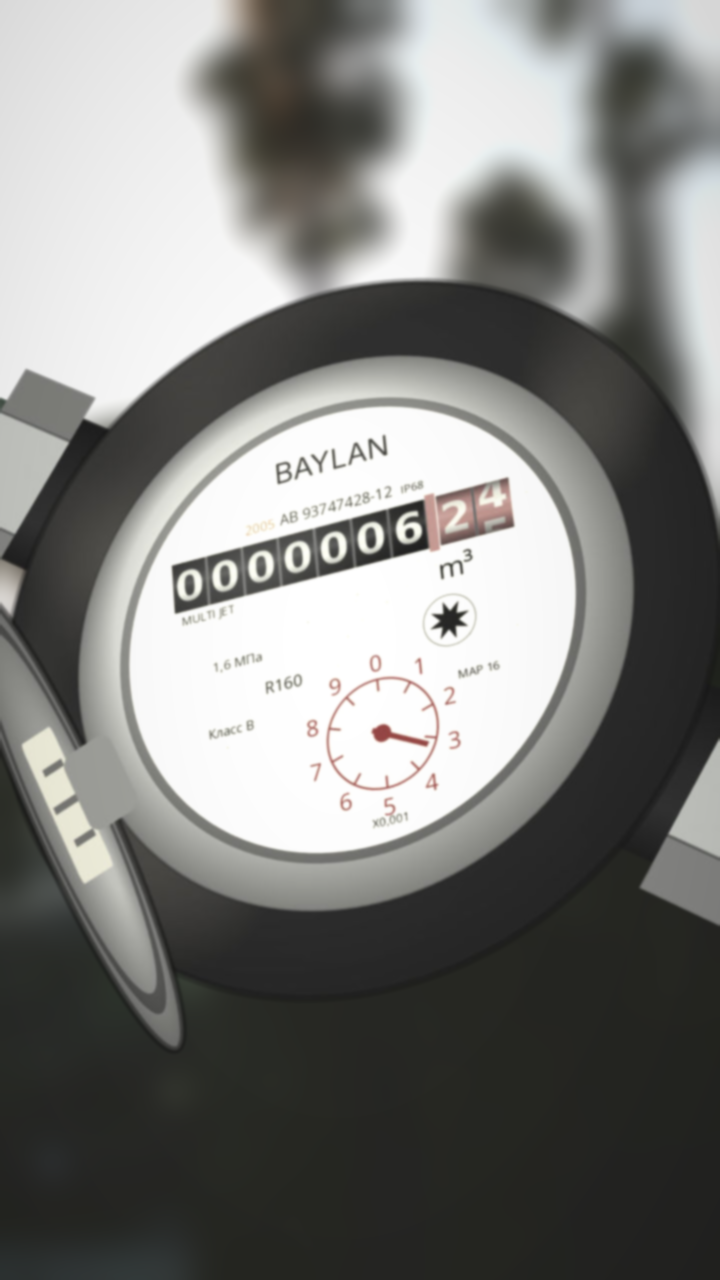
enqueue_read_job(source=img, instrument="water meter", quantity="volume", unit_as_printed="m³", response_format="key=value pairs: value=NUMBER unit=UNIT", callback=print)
value=6.243 unit=m³
